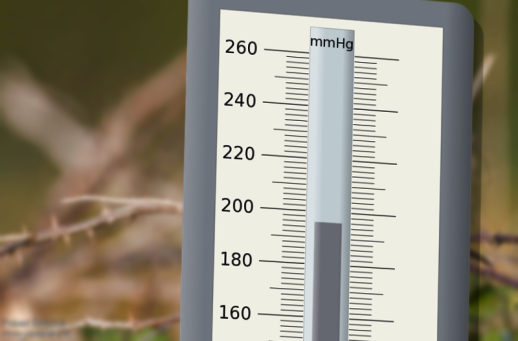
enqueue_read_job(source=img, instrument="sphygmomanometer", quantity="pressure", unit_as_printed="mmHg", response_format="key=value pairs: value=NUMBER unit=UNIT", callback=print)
value=196 unit=mmHg
